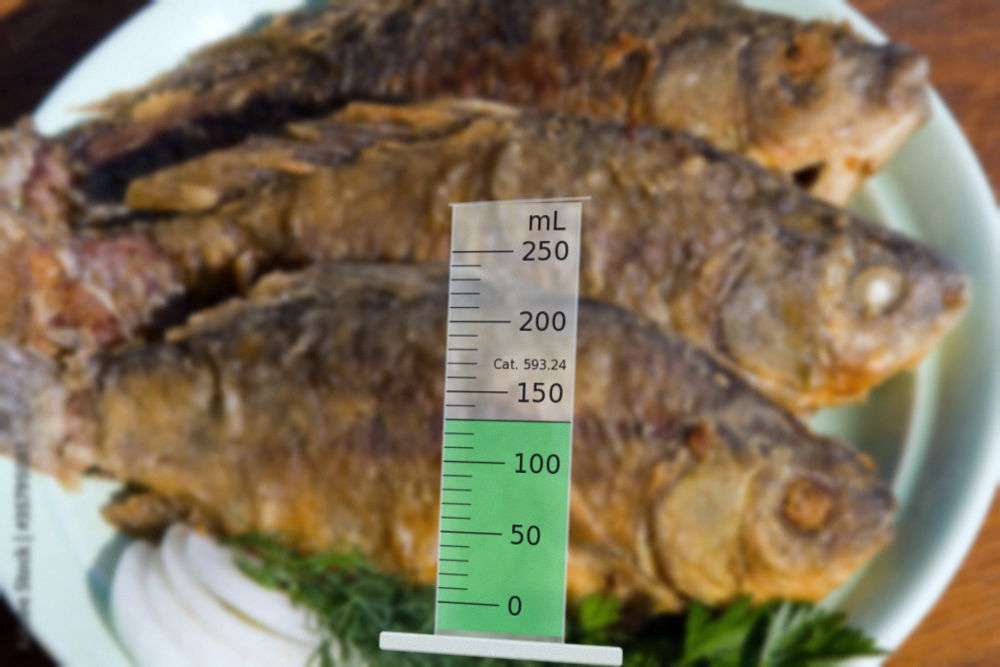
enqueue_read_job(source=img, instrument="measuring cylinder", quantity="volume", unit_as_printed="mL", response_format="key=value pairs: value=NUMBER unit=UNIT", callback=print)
value=130 unit=mL
